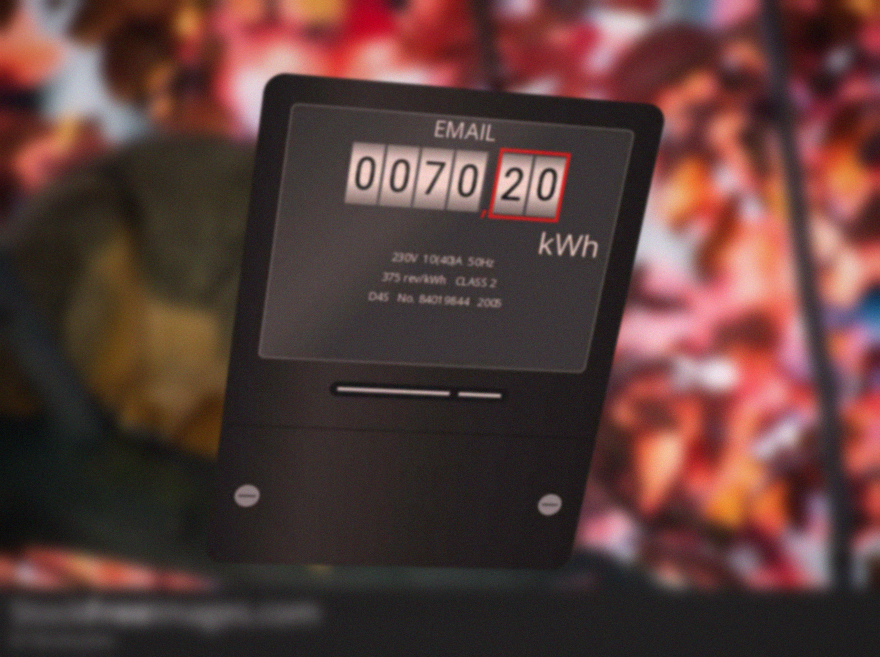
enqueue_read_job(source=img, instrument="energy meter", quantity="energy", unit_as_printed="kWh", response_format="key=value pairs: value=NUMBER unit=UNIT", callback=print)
value=70.20 unit=kWh
